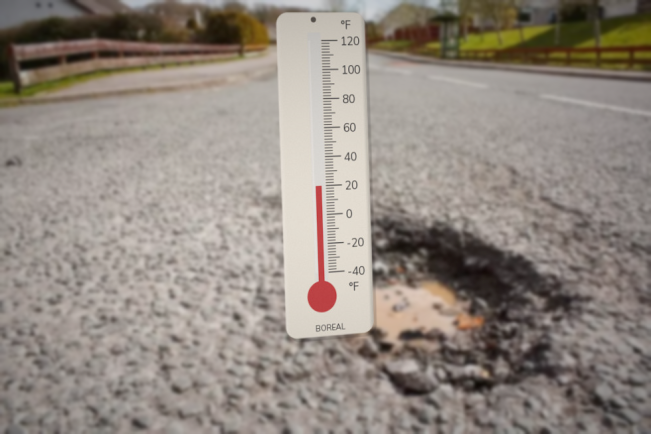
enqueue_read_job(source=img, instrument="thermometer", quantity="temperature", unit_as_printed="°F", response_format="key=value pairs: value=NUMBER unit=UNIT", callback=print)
value=20 unit=°F
